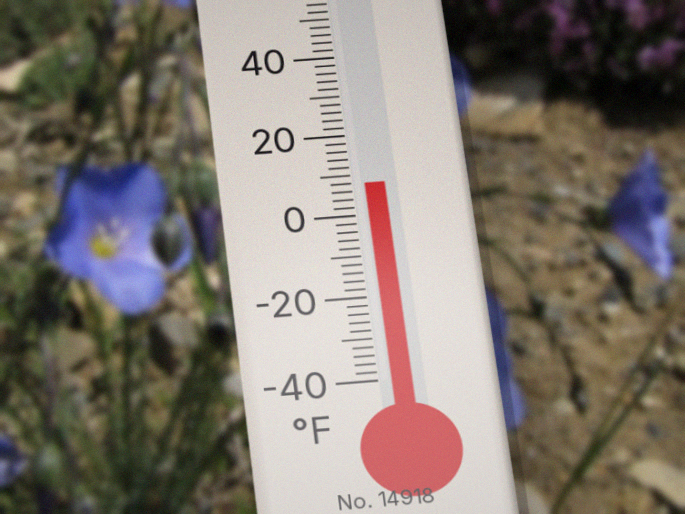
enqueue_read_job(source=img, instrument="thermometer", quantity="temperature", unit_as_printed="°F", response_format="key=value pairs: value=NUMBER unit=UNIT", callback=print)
value=8 unit=°F
